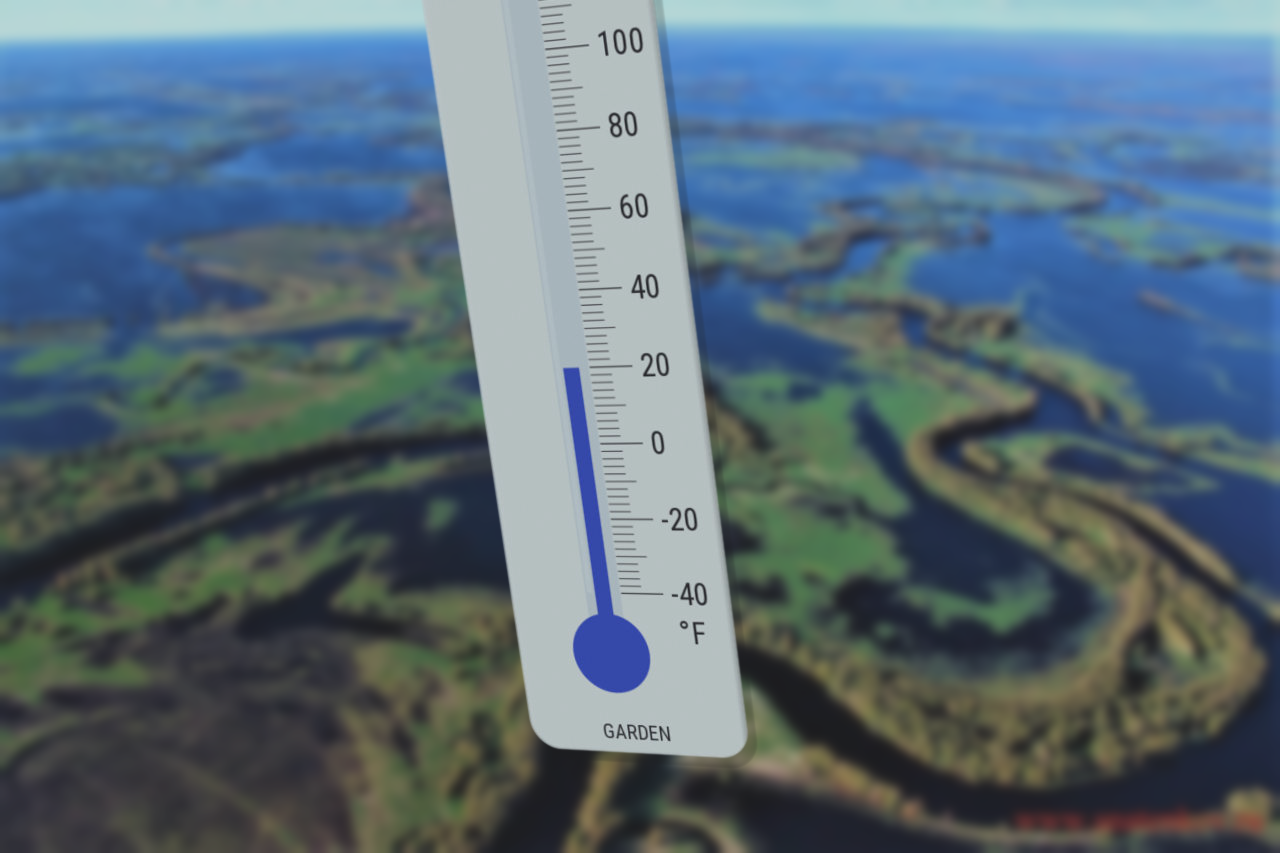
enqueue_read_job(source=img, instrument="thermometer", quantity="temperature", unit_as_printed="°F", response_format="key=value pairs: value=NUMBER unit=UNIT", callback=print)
value=20 unit=°F
